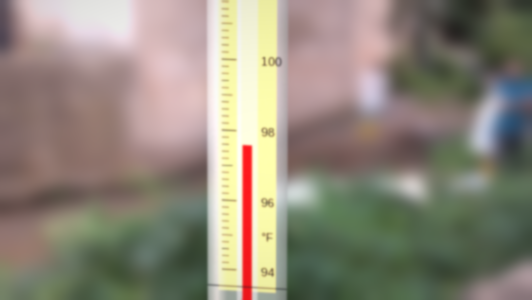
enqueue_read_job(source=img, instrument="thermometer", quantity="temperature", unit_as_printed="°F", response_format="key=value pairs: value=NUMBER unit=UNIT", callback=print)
value=97.6 unit=°F
